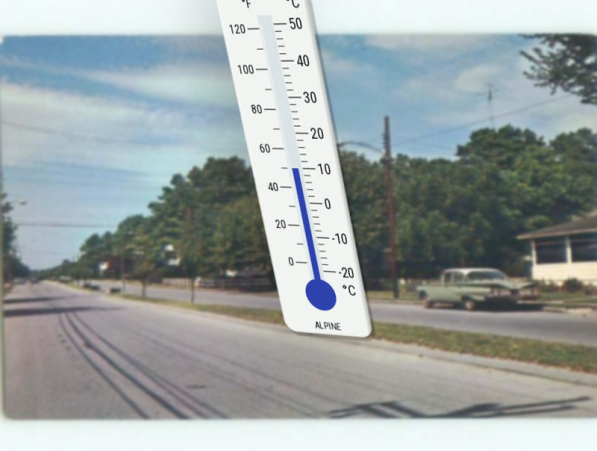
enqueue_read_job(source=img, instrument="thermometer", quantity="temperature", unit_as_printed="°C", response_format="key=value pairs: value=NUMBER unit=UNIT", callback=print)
value=10 unit=°C
